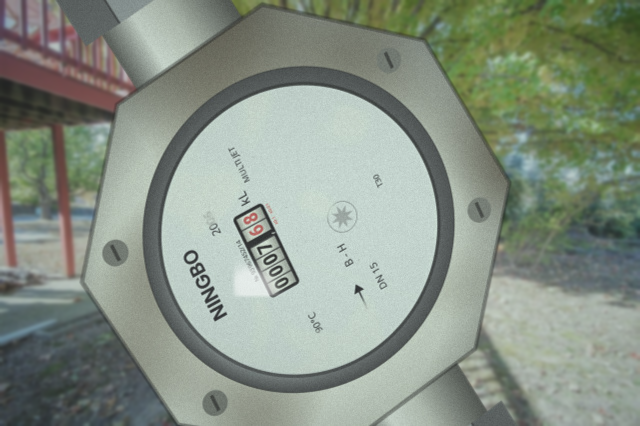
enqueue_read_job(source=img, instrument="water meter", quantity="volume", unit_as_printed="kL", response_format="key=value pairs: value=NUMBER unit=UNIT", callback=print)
value=7.68 unit=kL
